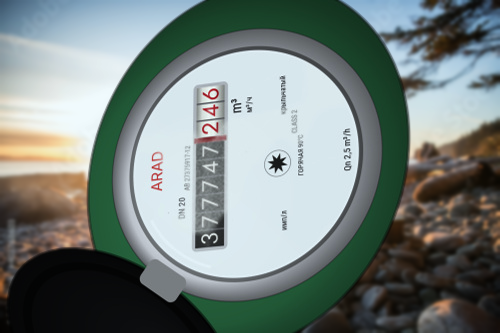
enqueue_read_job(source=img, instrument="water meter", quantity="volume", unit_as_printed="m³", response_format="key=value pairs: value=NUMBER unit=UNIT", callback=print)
value=377747.246 unit=m³
